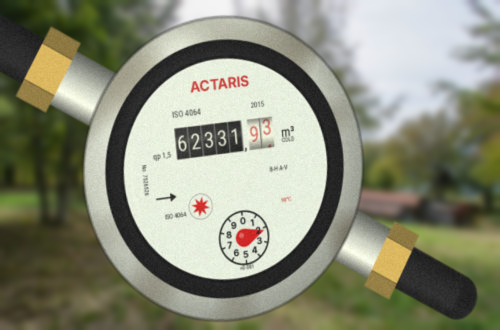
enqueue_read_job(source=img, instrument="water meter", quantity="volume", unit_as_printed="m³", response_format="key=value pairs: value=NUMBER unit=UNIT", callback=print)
value=62331.932 unit=m³
